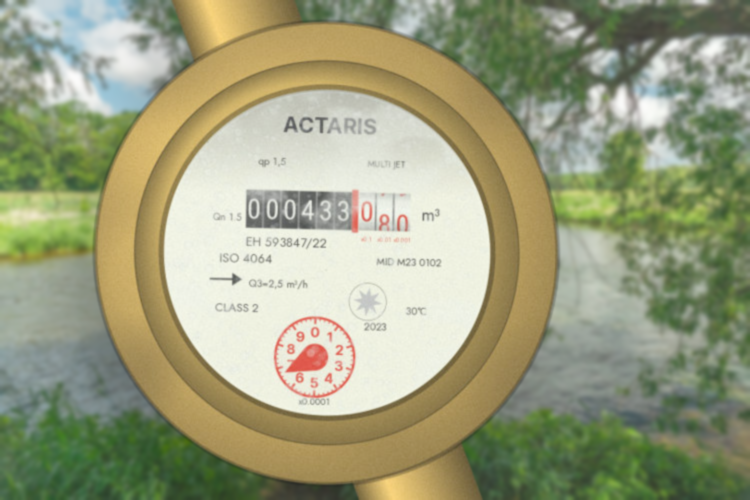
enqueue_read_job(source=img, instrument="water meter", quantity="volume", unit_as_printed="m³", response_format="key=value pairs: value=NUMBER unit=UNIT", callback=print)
value=433.0796 unit=m³
